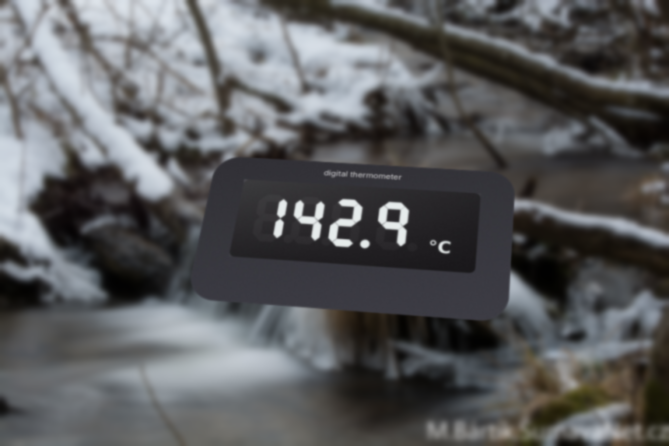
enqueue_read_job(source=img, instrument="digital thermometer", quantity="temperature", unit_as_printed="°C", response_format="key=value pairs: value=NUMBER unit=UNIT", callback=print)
value=142.9 unit=°C
